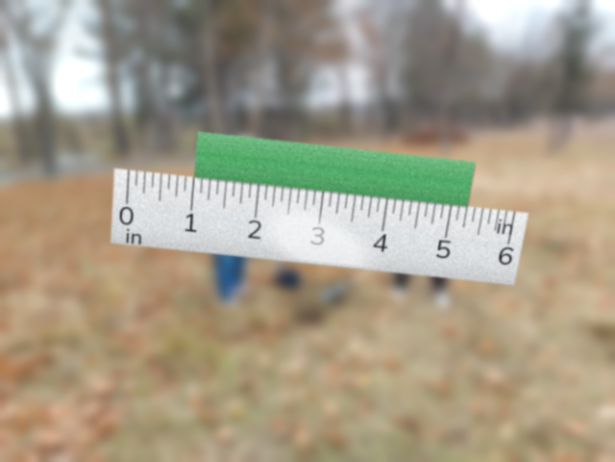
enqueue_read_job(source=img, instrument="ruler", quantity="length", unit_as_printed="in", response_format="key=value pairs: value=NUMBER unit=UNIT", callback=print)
value=4.25 unit=in
